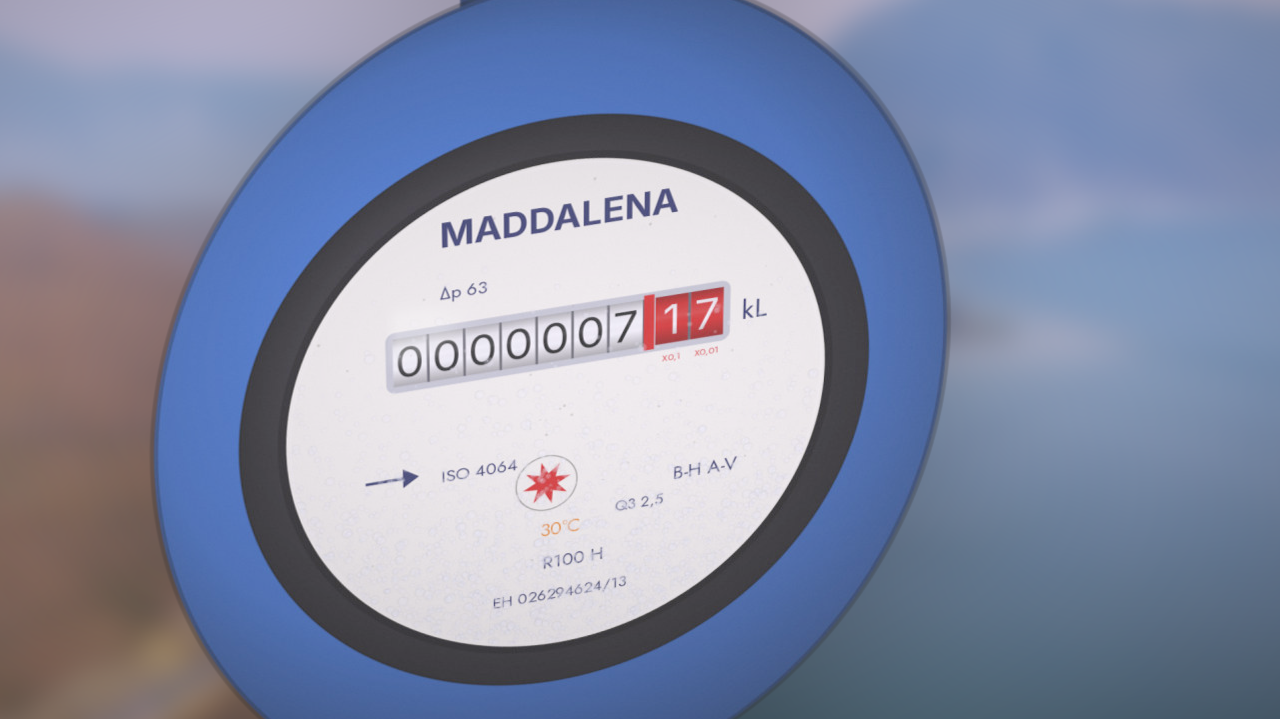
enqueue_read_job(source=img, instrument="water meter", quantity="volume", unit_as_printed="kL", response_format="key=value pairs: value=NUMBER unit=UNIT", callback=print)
value=7.17 unit=kL
